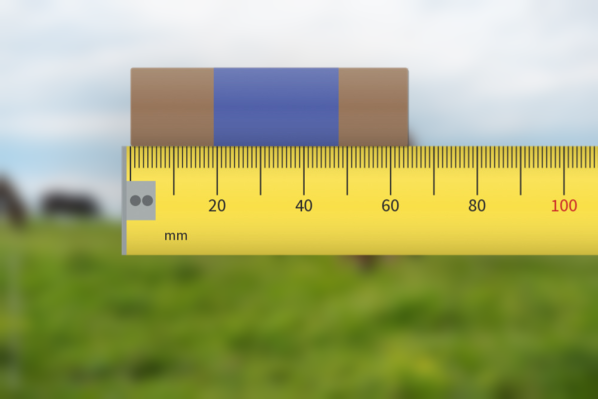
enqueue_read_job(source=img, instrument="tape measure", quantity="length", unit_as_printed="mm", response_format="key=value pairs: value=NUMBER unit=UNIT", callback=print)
value=64 unit=mm
